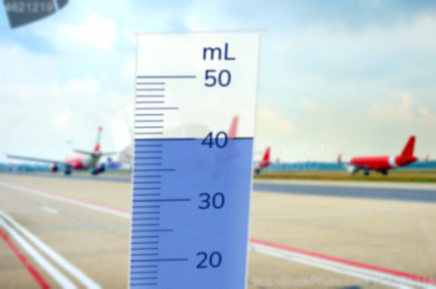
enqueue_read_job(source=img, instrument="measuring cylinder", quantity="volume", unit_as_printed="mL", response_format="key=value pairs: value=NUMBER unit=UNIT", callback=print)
value=40 unit=mL
